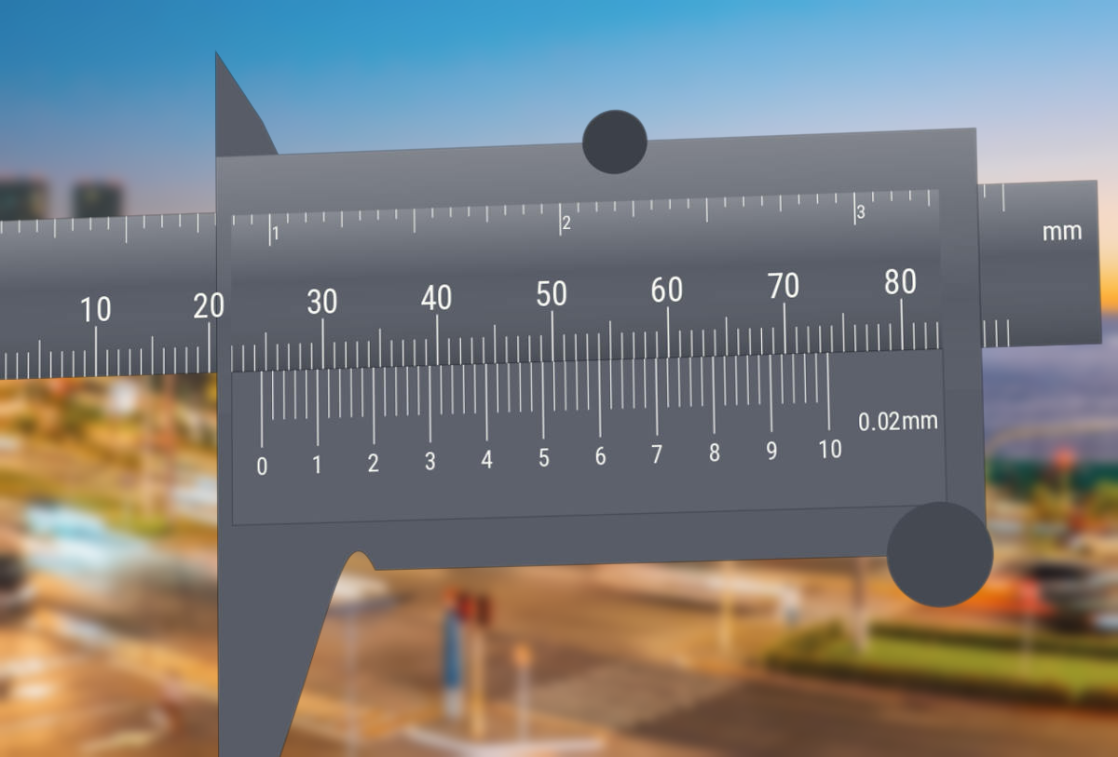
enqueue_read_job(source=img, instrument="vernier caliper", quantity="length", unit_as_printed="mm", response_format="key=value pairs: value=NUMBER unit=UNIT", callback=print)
value=24.6 unit=mm
